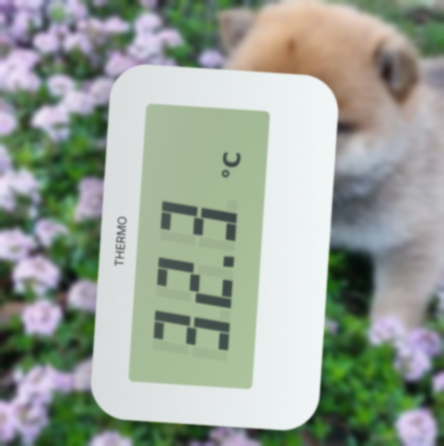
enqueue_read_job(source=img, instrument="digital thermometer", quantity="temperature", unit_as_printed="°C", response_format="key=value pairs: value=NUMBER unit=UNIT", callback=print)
value=32.3 unit=°C
